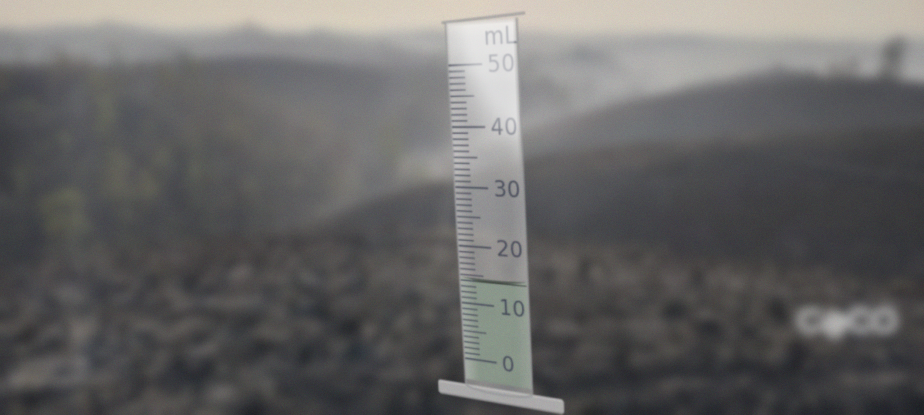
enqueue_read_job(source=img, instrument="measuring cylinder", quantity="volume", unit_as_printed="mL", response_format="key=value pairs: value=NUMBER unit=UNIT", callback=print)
value=14 unit=mL
